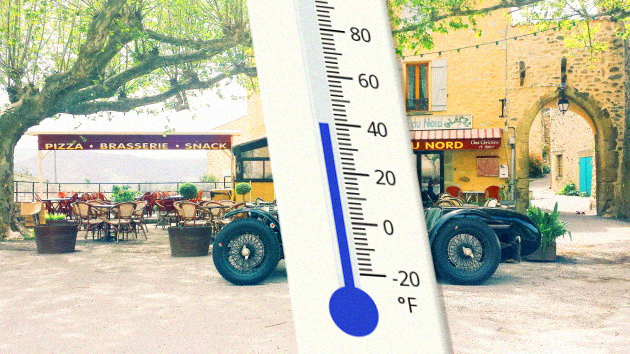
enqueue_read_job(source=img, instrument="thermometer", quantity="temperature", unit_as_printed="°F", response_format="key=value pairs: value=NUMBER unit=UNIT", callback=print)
value=40 unit=°F
